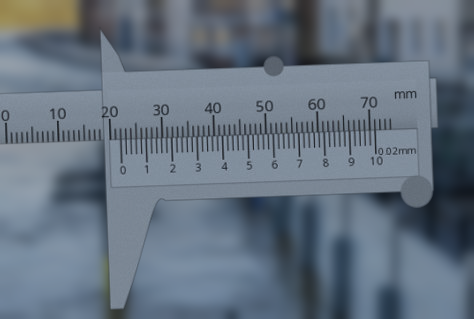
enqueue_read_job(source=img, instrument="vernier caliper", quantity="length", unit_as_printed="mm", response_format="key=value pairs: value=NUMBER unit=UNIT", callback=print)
value=22.0 unit=mm
